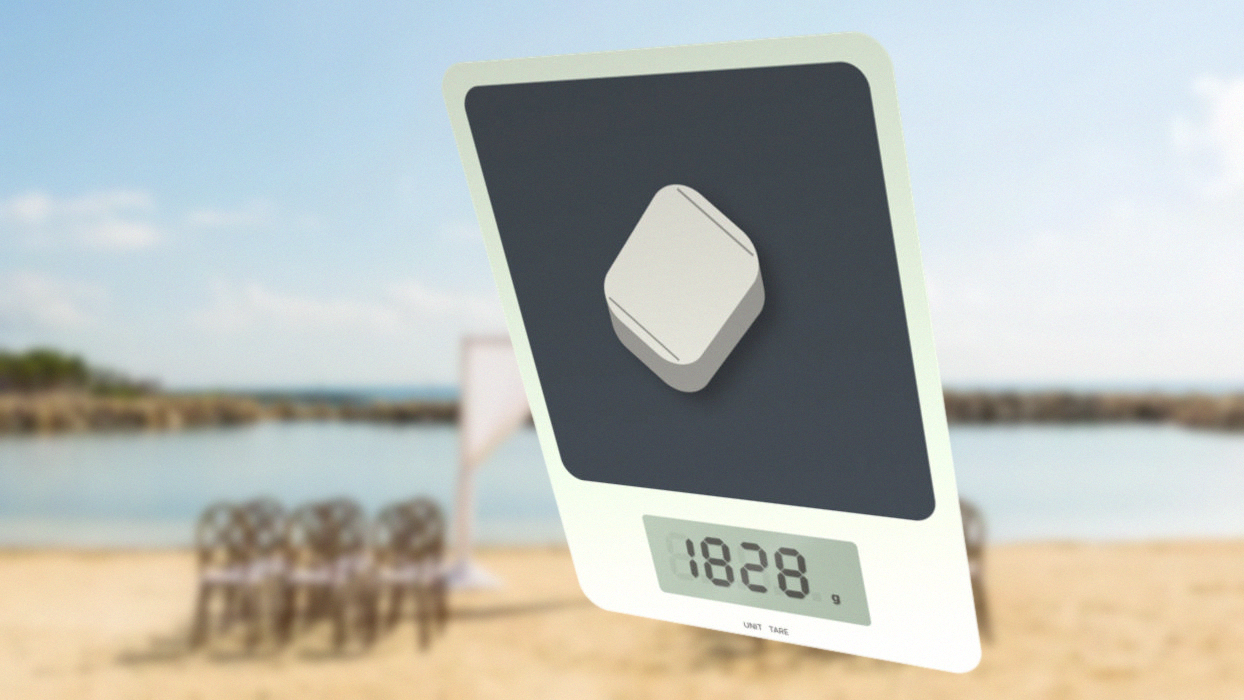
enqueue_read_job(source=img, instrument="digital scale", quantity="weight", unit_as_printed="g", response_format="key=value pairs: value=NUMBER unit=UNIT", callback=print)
value=1828 unit=g
